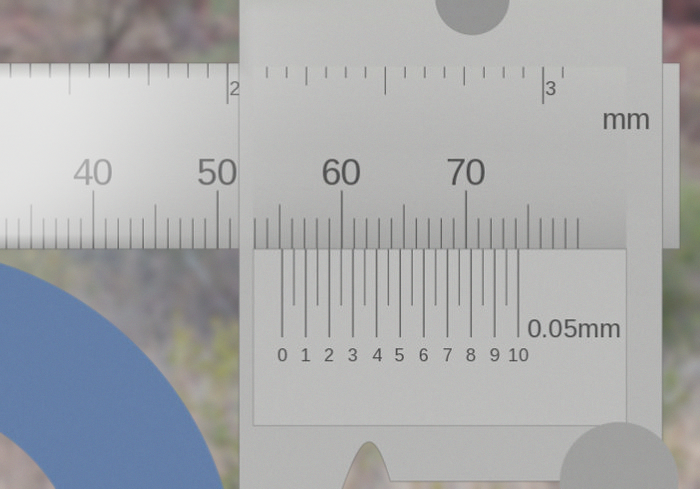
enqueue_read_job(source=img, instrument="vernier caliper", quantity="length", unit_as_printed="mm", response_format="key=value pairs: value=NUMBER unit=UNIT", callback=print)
value=55.2 unit=mm
